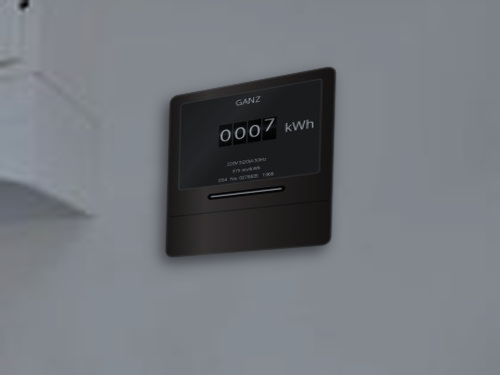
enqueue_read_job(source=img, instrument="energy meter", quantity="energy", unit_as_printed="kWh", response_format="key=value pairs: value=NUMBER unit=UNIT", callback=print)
value=7 unit=kWh
